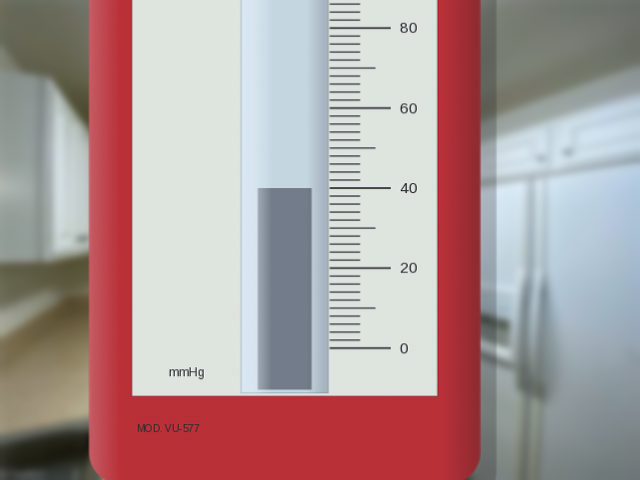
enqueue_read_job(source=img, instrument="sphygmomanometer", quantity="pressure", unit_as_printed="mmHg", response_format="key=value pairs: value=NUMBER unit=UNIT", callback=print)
value=40 unit=mmHg
